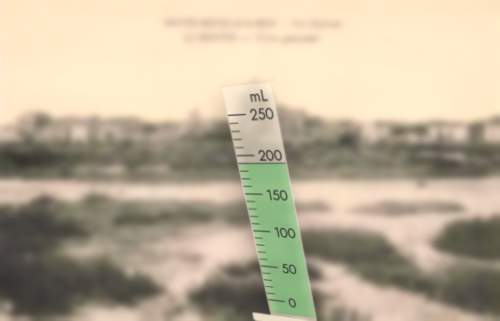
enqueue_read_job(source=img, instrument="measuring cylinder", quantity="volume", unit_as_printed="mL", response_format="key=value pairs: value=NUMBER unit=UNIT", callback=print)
value=190 unit=mL
